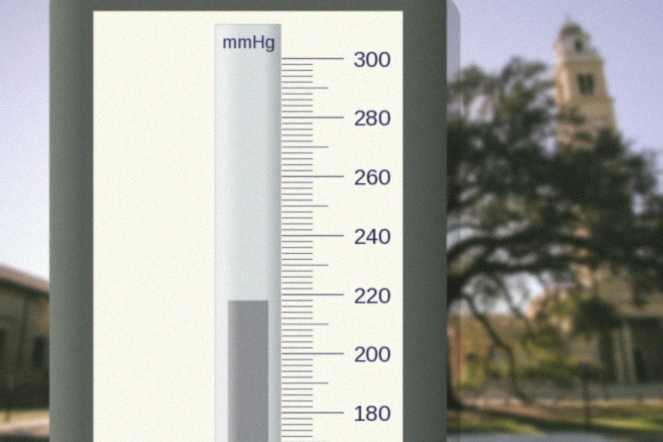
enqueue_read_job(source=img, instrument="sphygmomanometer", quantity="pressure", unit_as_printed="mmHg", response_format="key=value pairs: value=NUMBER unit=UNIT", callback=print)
value=218 unit=mmHg
